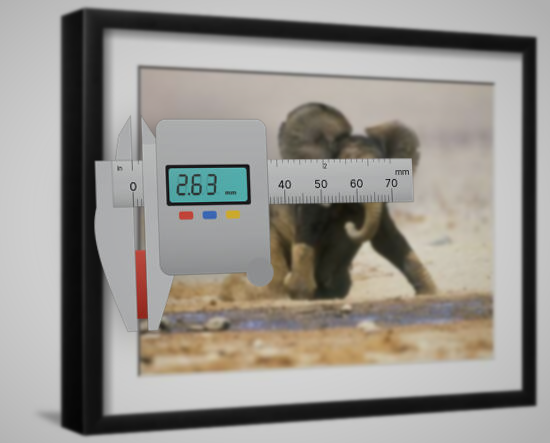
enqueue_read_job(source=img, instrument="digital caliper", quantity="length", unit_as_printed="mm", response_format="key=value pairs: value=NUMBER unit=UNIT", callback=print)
value=2.63 unit=mm
